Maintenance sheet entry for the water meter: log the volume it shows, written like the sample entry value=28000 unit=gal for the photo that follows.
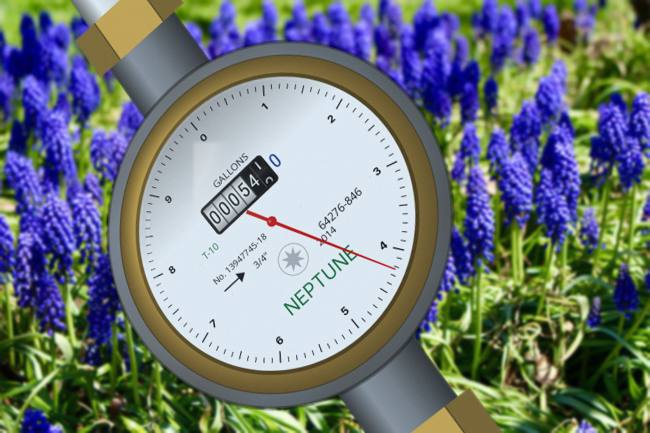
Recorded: value=5414.2 unit=gal
